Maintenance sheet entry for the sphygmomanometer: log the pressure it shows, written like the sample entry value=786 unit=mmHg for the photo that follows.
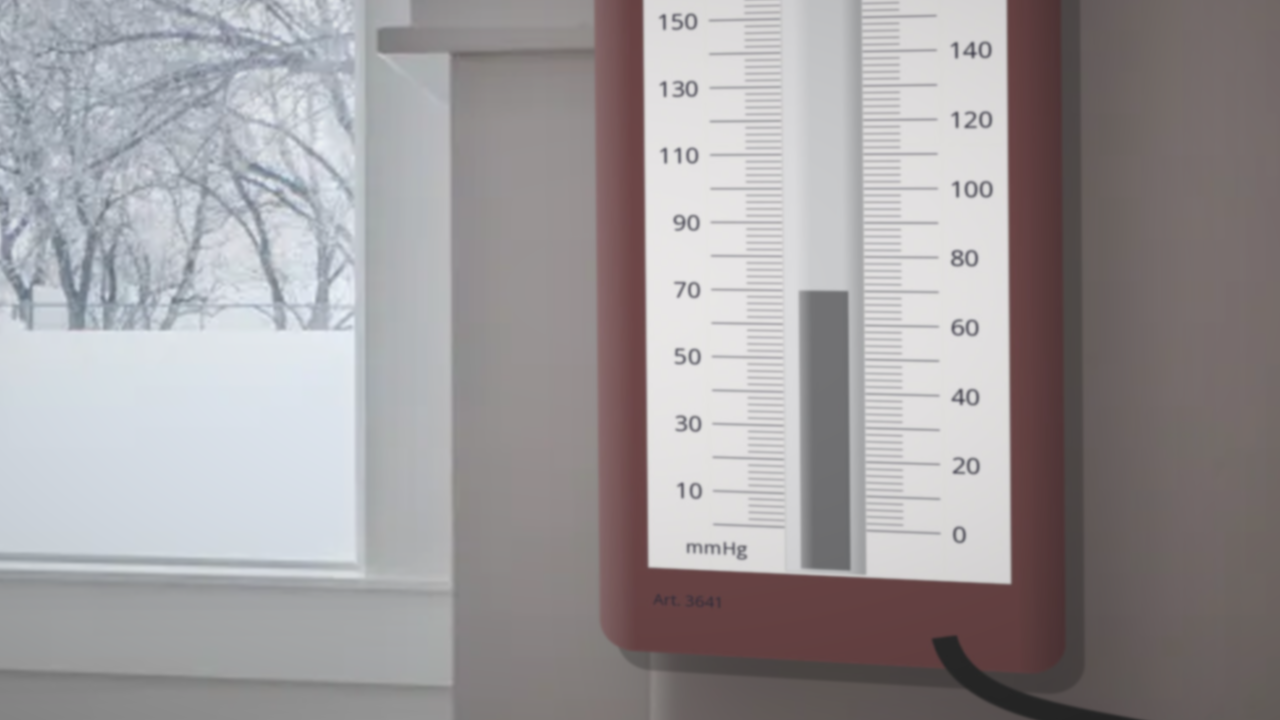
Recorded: value=70 unit=mmHg
